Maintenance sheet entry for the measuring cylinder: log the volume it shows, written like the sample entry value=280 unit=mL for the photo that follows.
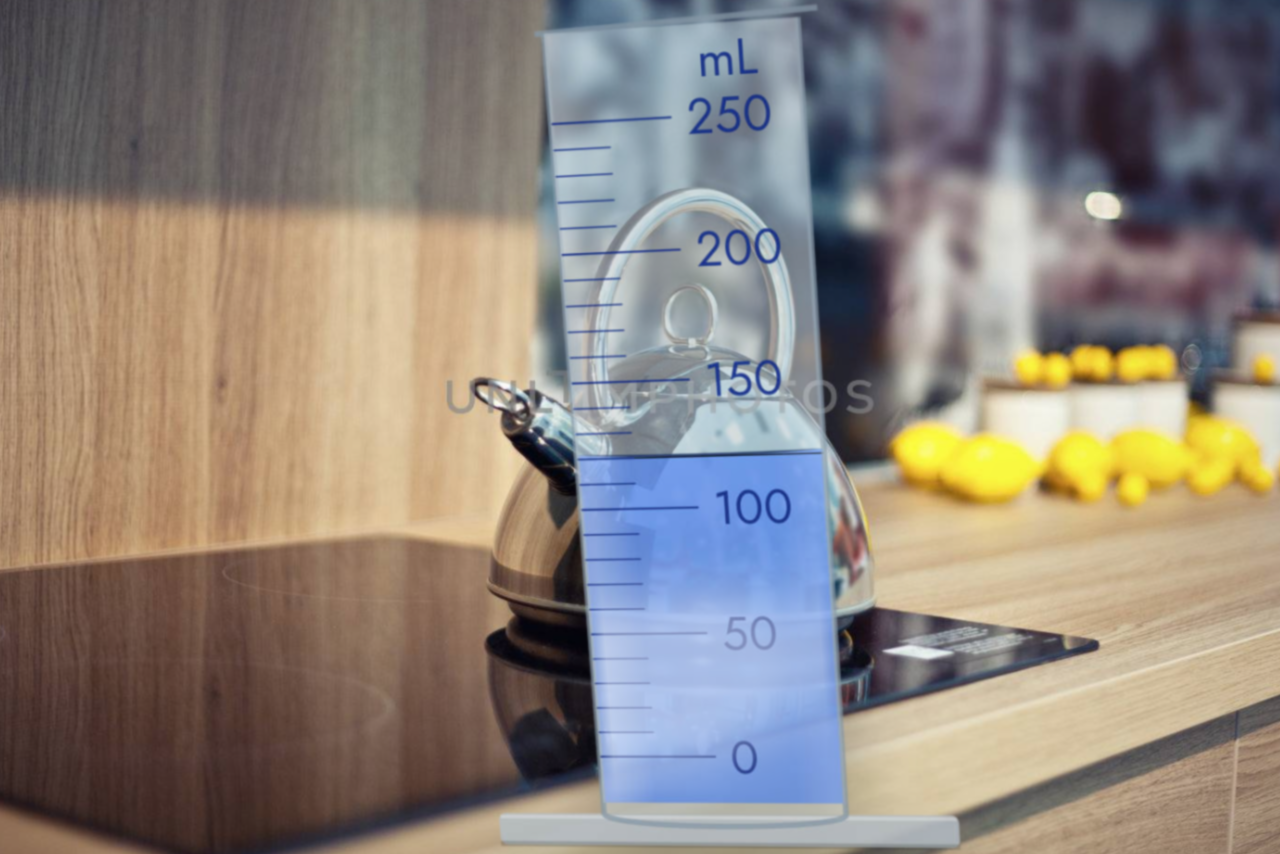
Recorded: value=120 unit=mL
